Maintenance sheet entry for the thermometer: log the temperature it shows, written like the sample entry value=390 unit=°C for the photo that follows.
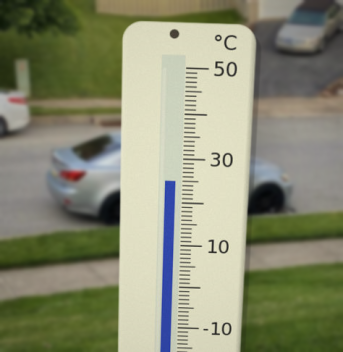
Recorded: value=25 unit=°C
